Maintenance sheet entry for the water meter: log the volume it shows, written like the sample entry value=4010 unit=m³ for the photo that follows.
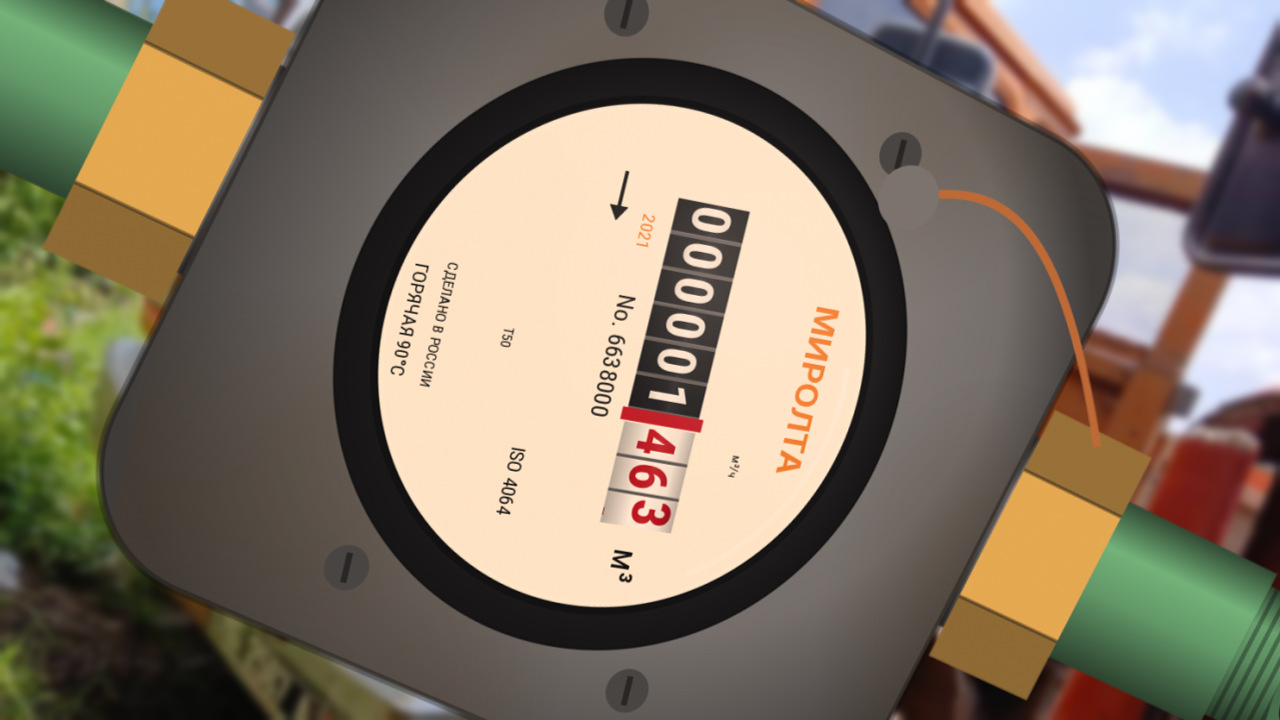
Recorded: value=1.463 unit=m³
